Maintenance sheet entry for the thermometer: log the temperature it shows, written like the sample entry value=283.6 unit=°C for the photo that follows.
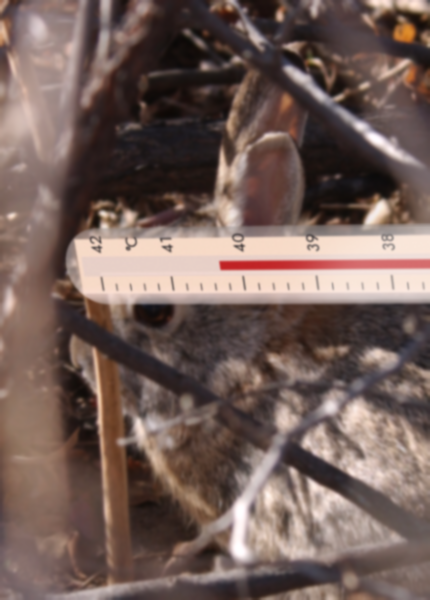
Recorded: value=40.3 unit=°C
